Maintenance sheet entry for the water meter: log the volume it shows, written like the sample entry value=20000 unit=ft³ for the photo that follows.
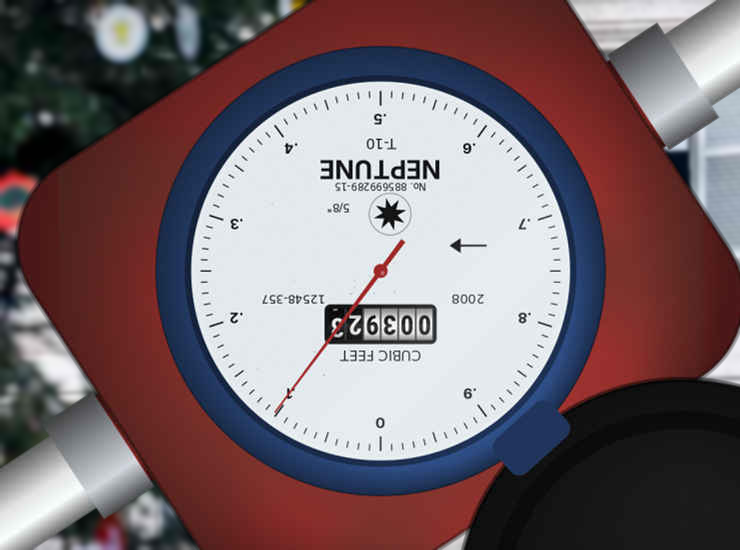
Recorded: value=3923.10 unit=ft³
